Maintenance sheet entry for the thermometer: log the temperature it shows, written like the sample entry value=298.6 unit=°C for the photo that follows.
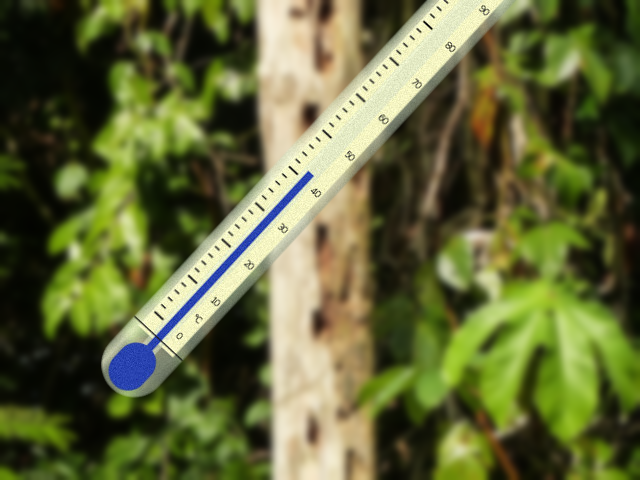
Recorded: value=42 unit=°C
